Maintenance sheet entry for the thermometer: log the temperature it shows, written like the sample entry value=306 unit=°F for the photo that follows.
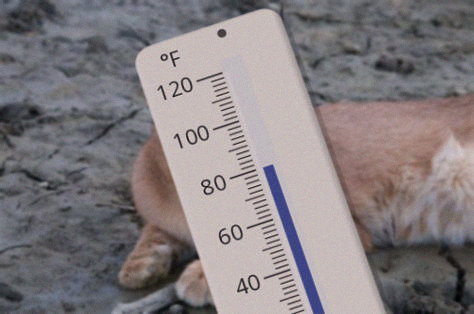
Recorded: value=80 unit=°F
